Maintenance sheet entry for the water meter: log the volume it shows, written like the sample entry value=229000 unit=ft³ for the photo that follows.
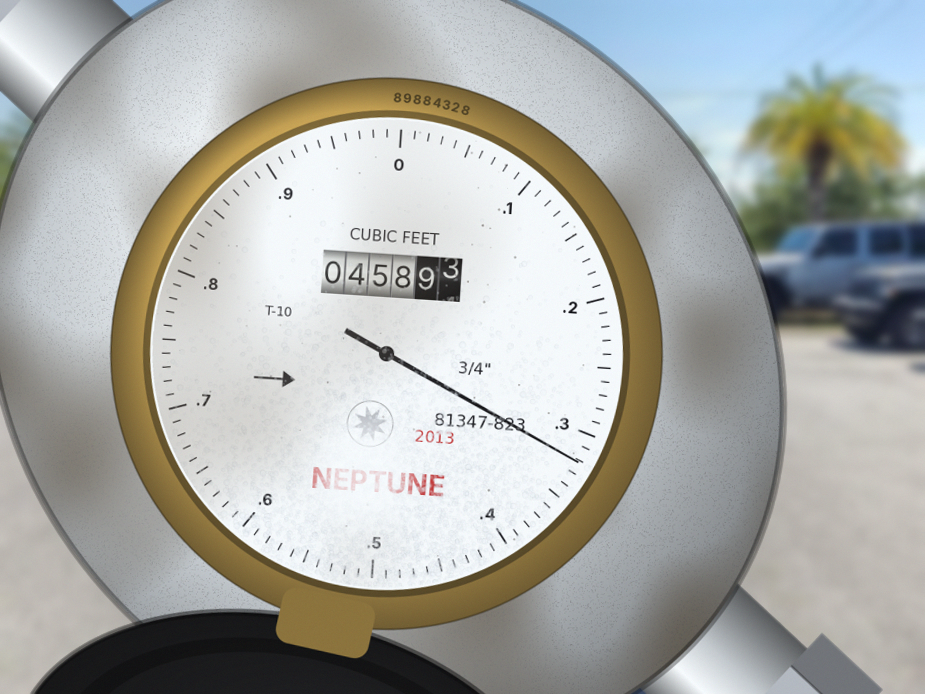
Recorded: value=45893.32 unit=ft³
